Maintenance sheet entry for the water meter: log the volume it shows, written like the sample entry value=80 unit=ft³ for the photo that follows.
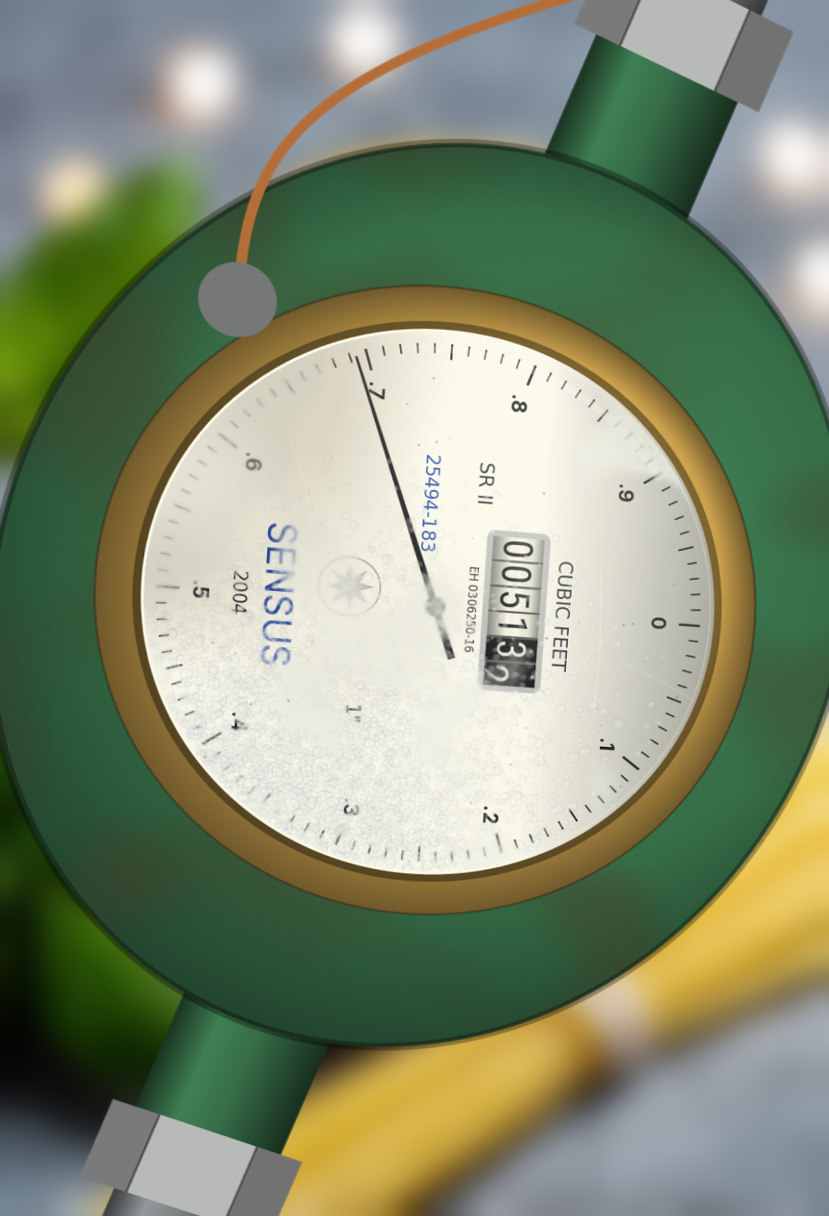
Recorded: value=5131.69 unit=ft³
